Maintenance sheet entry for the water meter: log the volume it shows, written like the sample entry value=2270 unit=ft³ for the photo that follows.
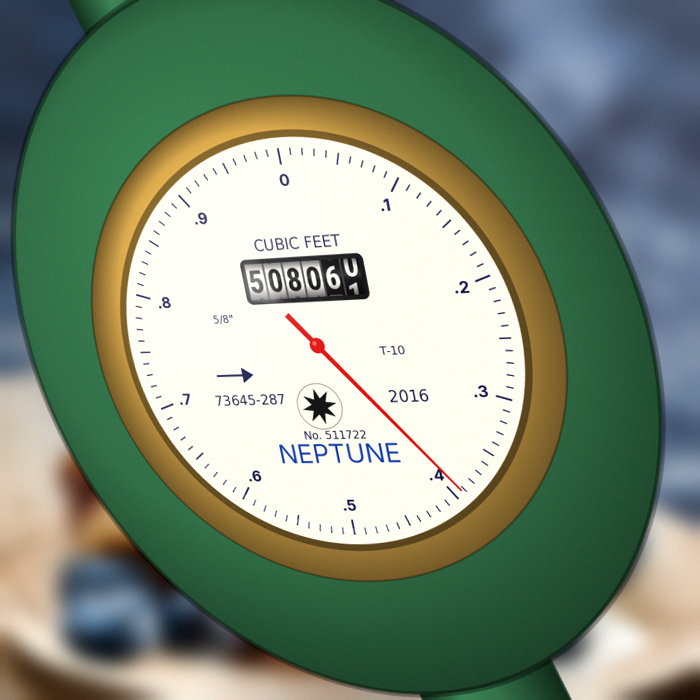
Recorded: value=508060.39 unit=ft³
